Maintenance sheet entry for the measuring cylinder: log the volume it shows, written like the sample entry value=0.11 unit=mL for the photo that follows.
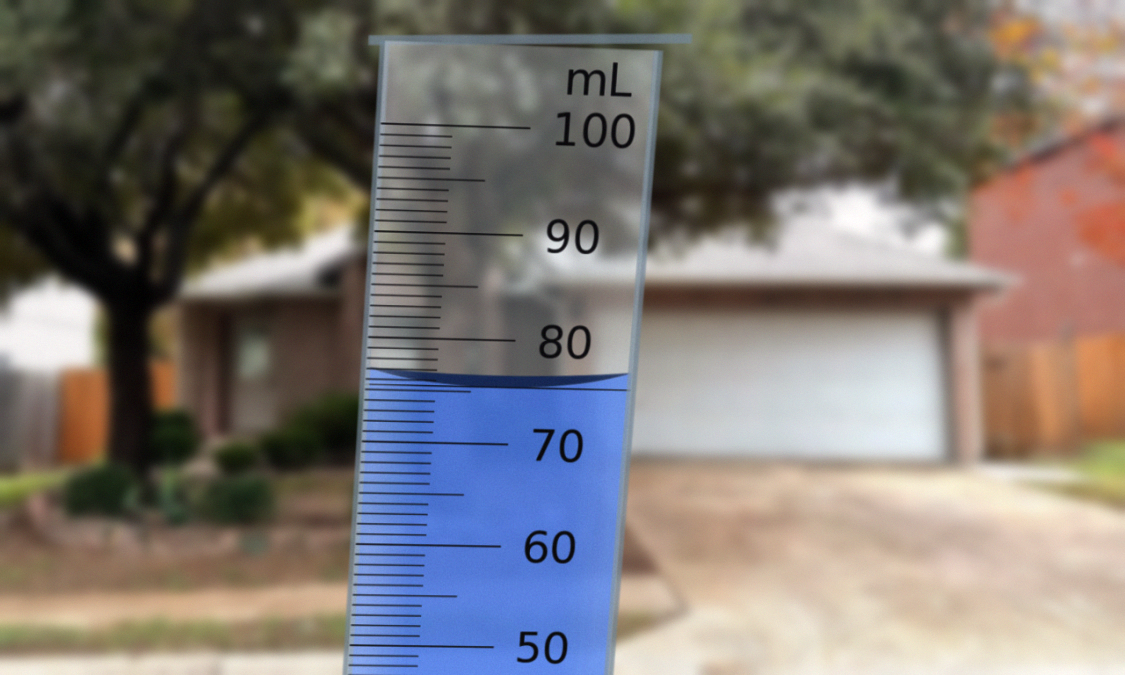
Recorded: value=75.5 unit=mL
